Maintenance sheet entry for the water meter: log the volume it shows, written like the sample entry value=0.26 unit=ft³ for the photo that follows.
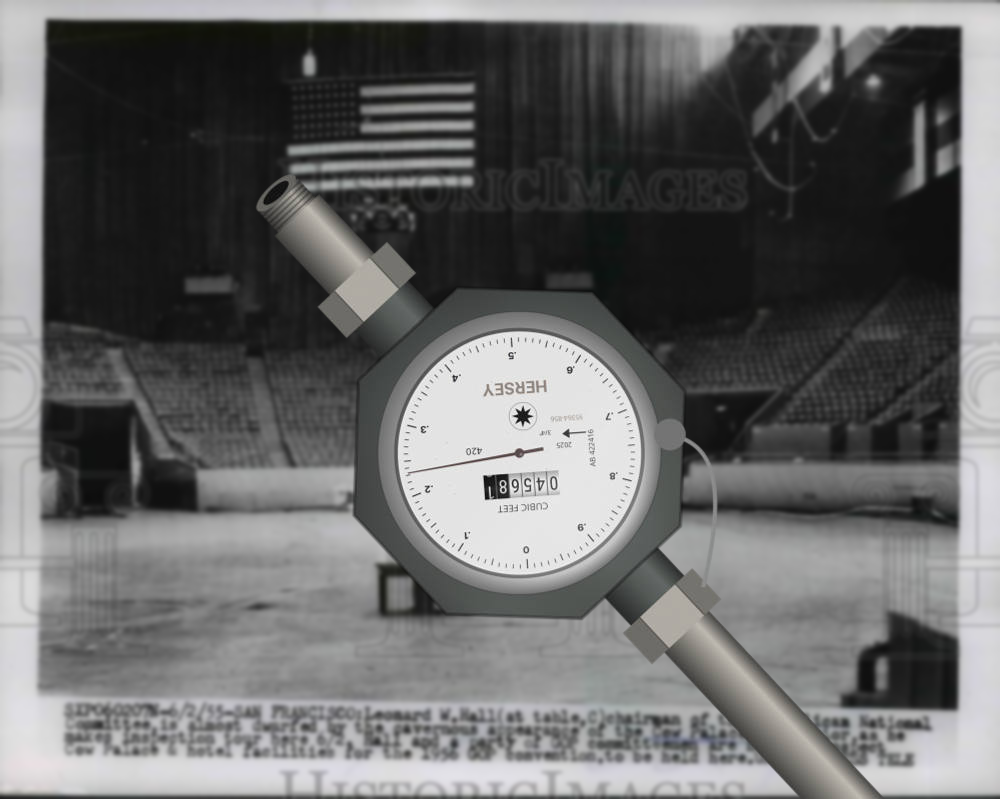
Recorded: value=45681.23 unit=ft³
